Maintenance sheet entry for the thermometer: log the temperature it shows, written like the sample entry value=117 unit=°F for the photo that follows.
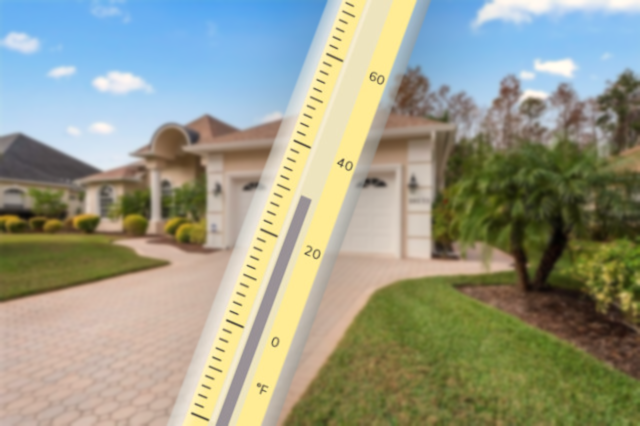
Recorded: value=30 unit=°F
